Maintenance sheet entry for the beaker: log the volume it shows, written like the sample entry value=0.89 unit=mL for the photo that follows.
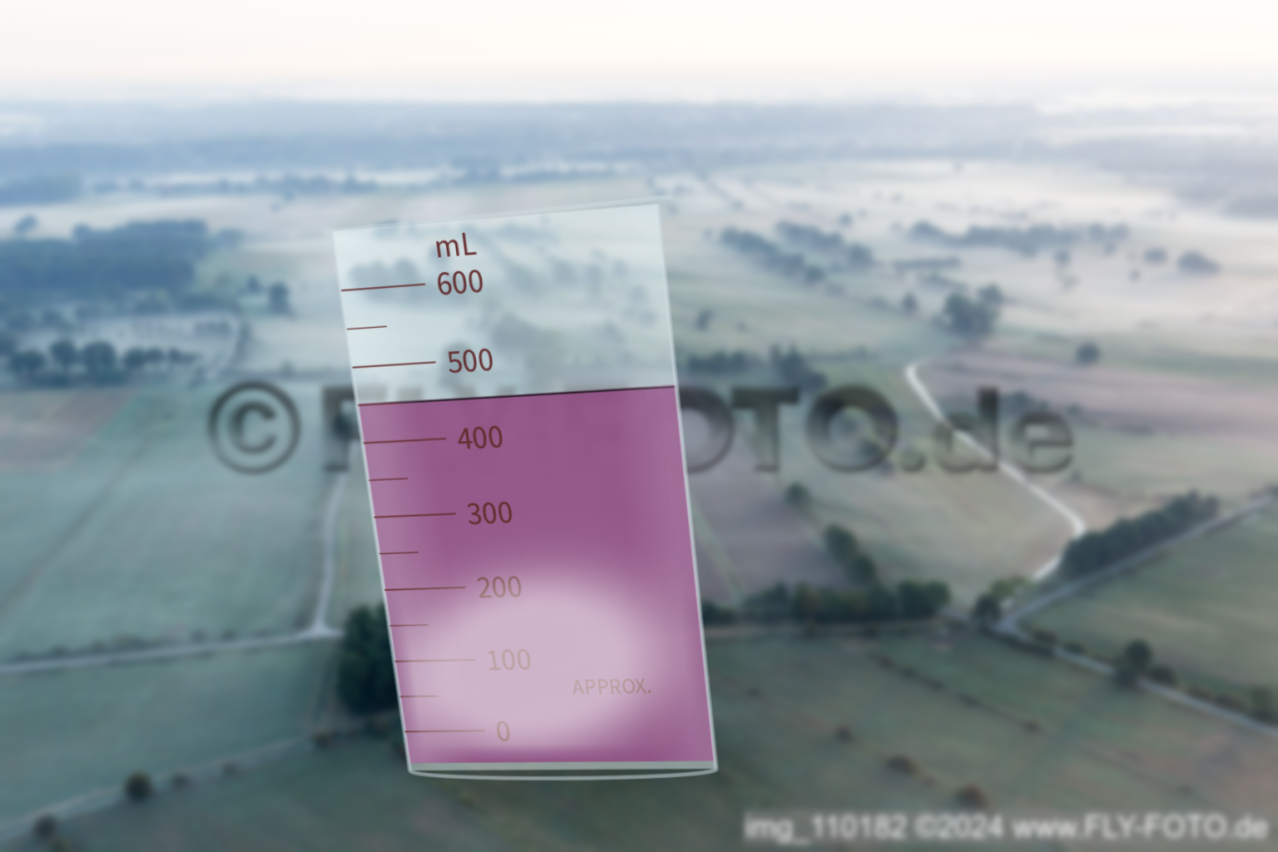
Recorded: value=450 unit=mL
